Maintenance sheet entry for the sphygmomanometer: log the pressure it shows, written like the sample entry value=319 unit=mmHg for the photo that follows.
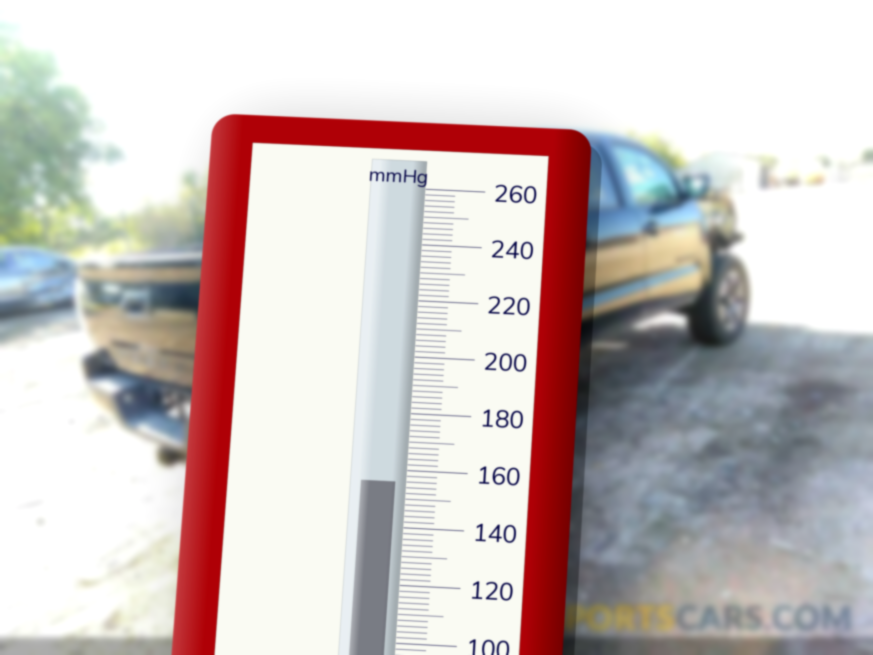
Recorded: value=156 unit=mmHg
